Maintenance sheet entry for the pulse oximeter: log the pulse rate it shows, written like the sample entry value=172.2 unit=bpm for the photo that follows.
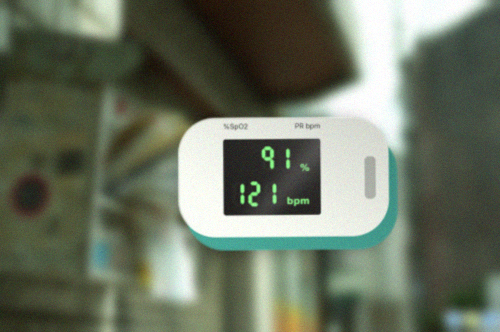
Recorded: value=121 unit=bpm
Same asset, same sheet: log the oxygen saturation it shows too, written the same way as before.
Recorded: value=91 unit=%
